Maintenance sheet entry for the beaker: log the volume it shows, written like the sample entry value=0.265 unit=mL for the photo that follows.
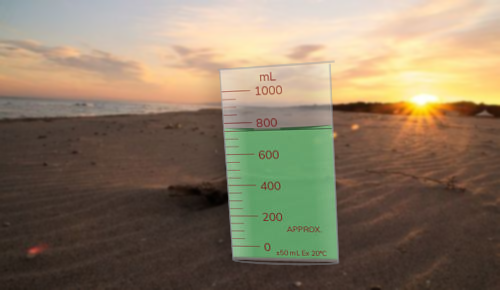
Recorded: value=750 unit=mL
